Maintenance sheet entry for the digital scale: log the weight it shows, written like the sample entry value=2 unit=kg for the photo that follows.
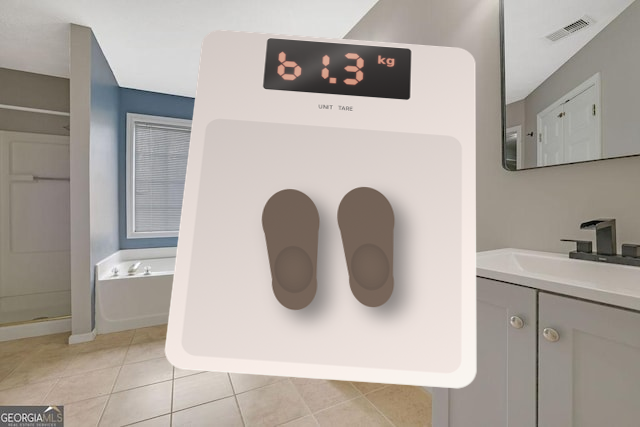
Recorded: value=61.3 unit=kg
